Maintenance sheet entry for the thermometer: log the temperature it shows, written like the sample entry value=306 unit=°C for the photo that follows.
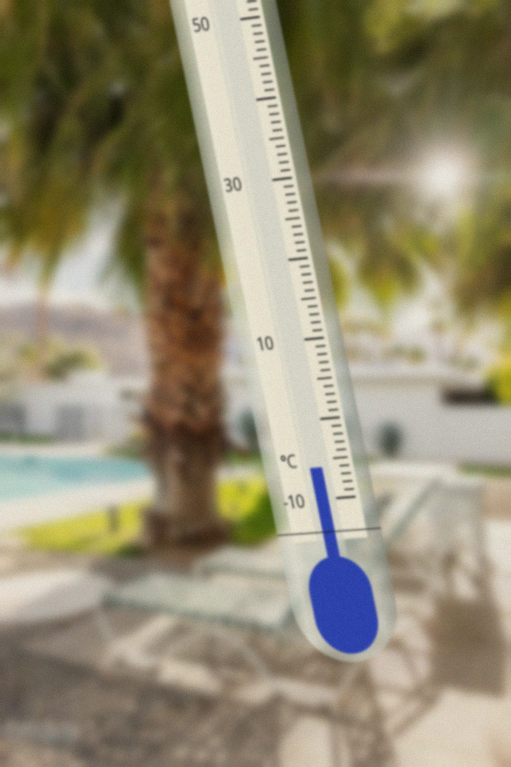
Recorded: value=-6 unit=°C
